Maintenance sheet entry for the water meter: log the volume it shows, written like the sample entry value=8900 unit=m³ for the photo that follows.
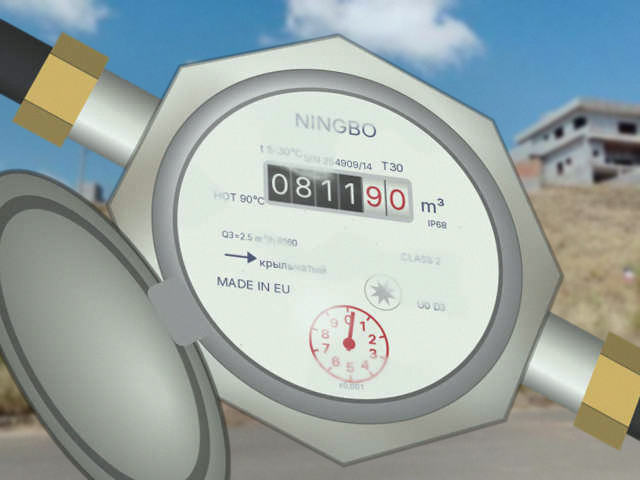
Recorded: value=811.900 unit=m³
